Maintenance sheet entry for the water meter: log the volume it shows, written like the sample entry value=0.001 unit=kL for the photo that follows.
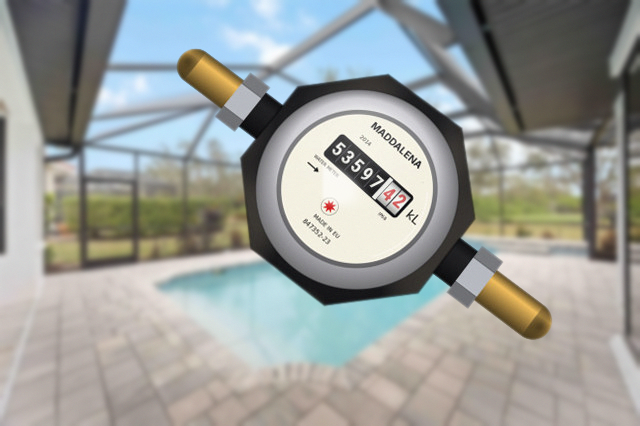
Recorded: value=53597.42 unit=kL
